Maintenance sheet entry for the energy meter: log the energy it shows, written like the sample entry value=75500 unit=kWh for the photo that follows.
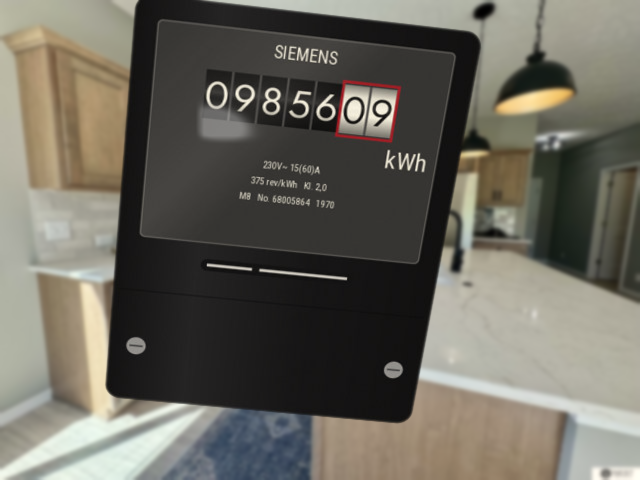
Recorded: value=9856.09 unit=kWh
